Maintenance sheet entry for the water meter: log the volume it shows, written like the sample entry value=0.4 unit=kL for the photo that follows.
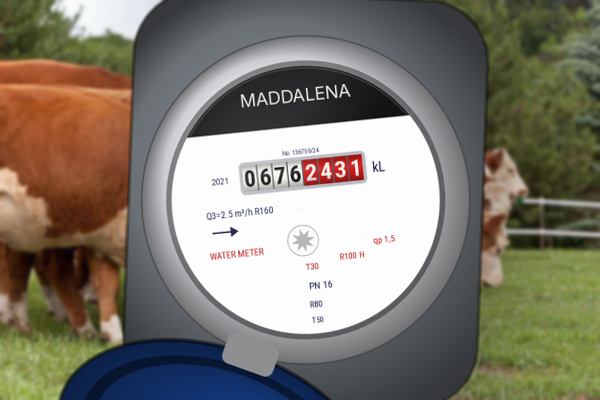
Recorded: value=676.2431 unit=kL
